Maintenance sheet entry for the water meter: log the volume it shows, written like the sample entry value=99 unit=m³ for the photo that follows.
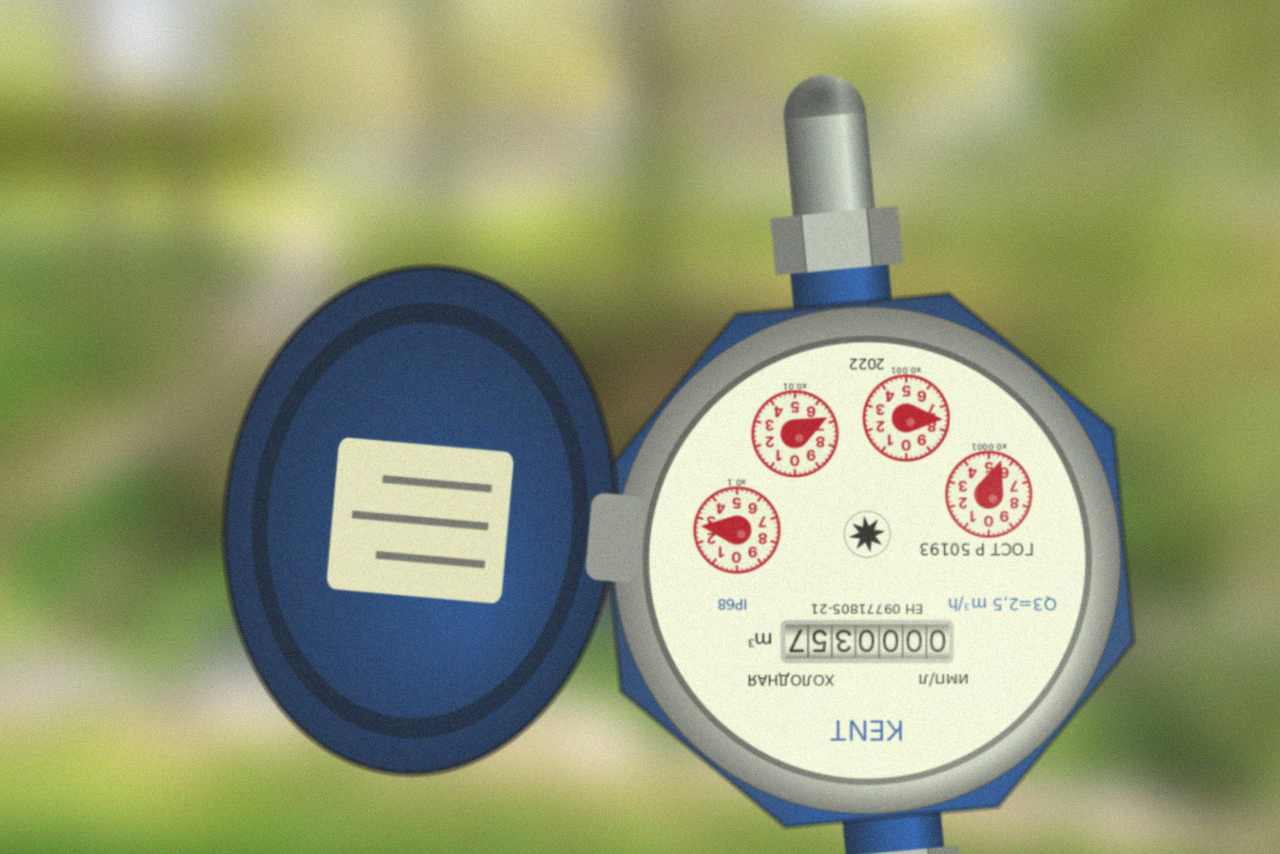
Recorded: value=357.2675 unit=m³
